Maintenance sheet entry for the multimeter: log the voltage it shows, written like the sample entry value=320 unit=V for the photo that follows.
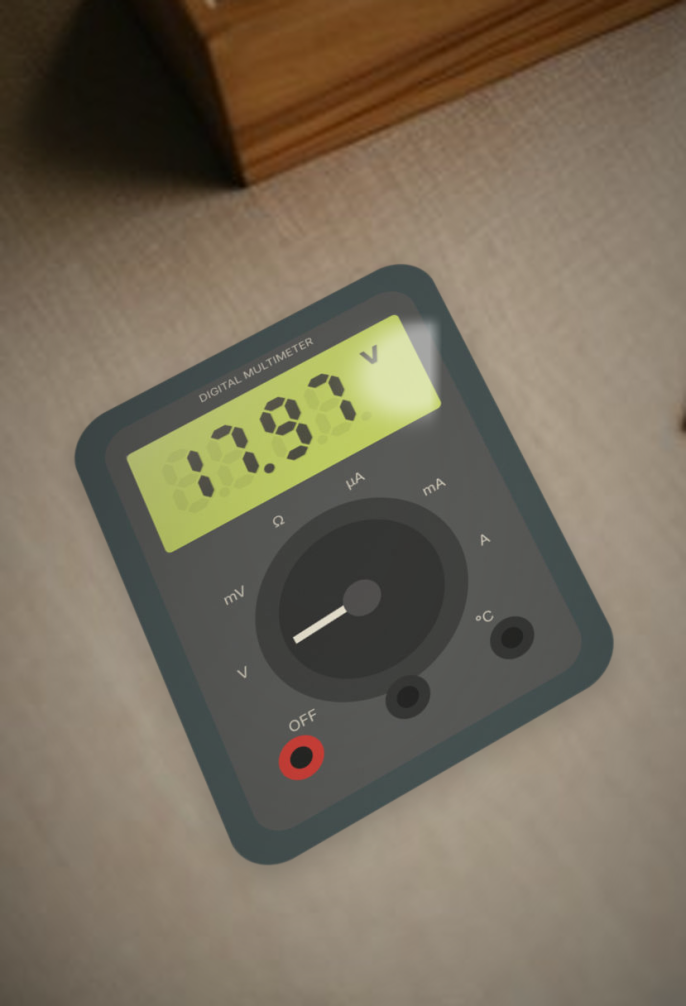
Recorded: value=17.97 unit=V
